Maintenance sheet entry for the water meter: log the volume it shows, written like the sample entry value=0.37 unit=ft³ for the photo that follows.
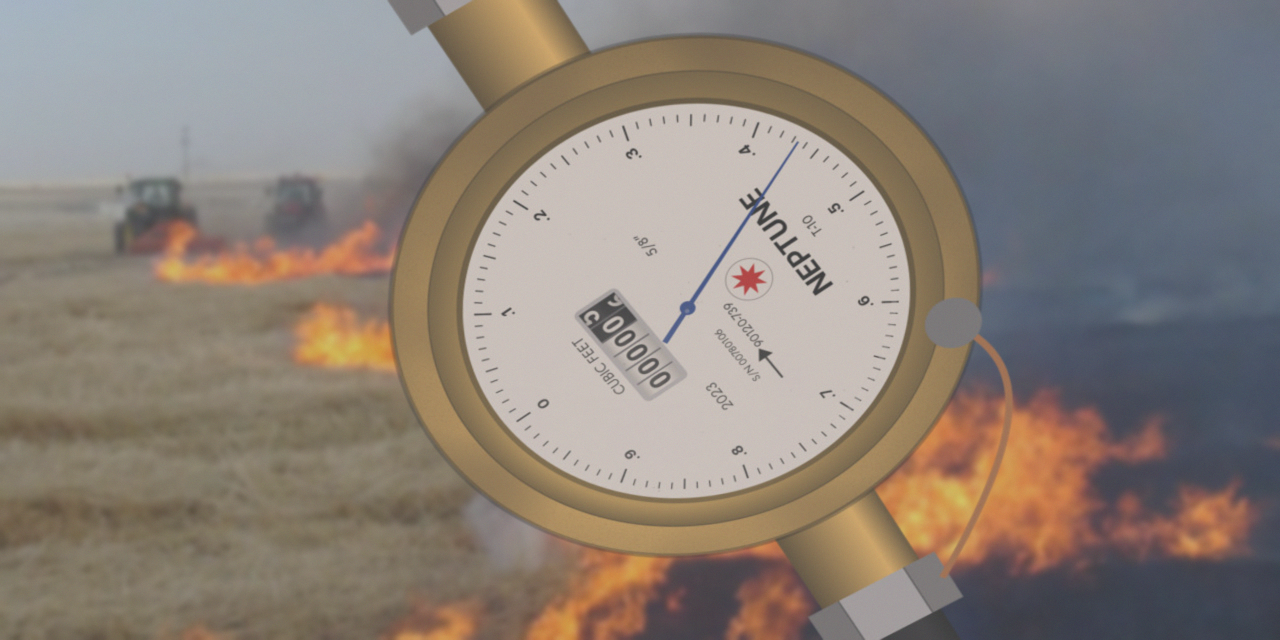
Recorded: value=5.43 unit=ft³
